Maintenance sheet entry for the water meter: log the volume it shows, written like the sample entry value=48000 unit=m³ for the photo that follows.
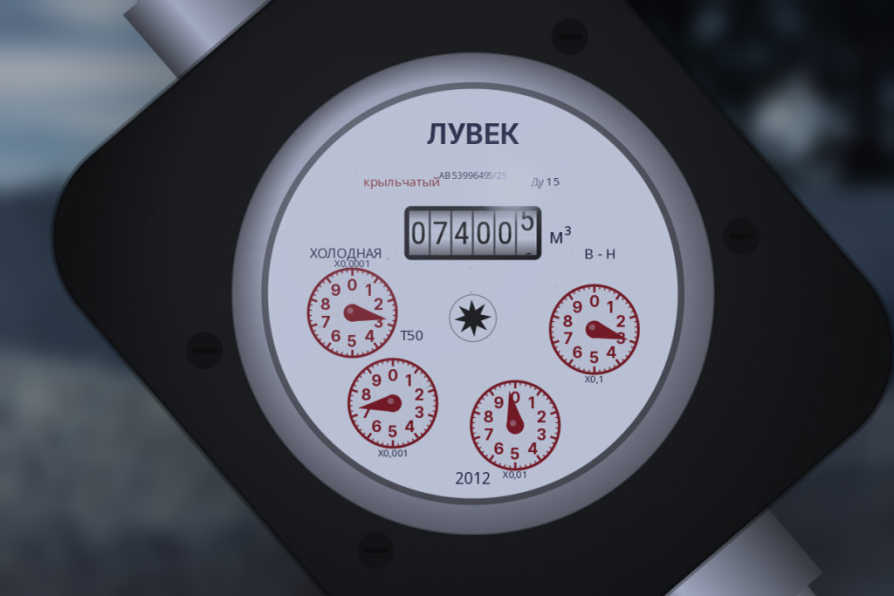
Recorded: value=74005.2972 unit=m³
